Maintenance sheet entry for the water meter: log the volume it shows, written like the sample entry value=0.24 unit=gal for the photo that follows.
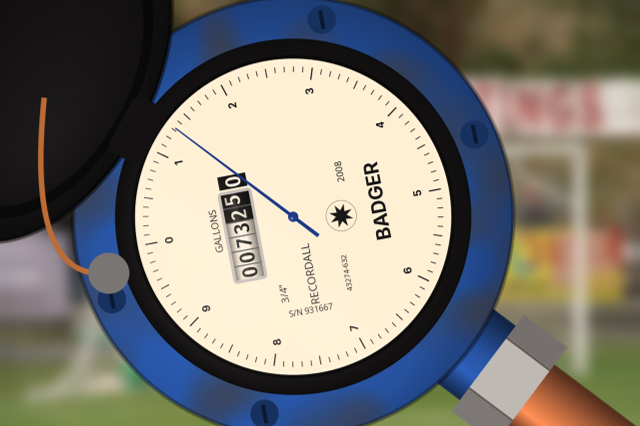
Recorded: value=73251.3 unit=gal
